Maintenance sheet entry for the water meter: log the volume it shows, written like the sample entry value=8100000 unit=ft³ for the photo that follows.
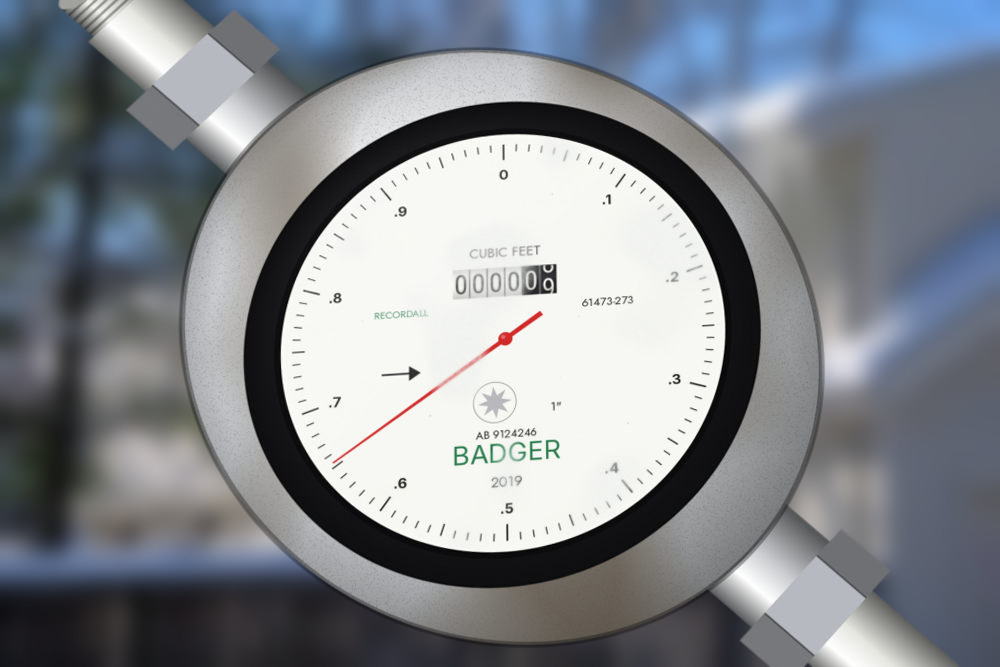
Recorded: value=8.65 unit=ft³
